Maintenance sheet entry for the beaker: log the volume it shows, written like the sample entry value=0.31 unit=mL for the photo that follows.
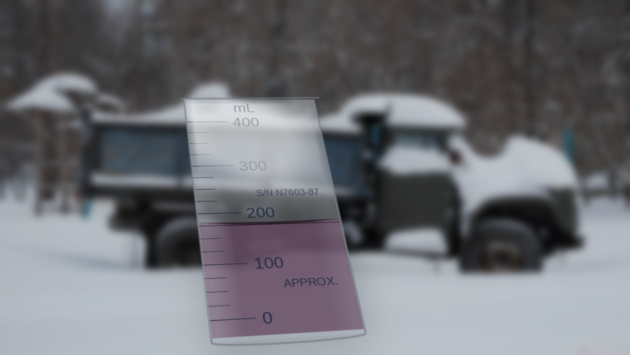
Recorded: value=175 unit=mL
